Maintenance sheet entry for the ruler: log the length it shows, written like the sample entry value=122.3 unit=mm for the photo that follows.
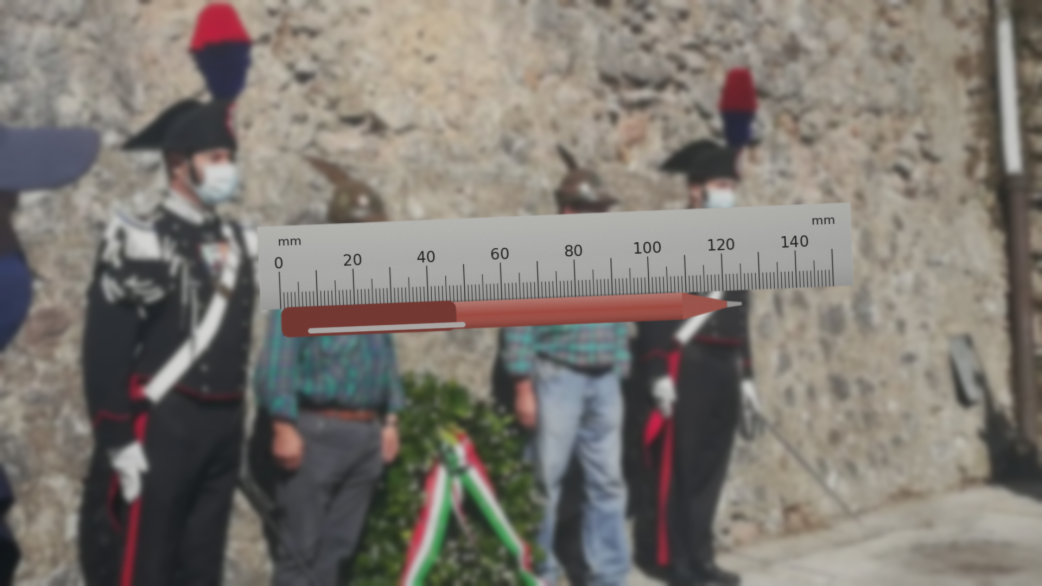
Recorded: value=125 unit=mm
